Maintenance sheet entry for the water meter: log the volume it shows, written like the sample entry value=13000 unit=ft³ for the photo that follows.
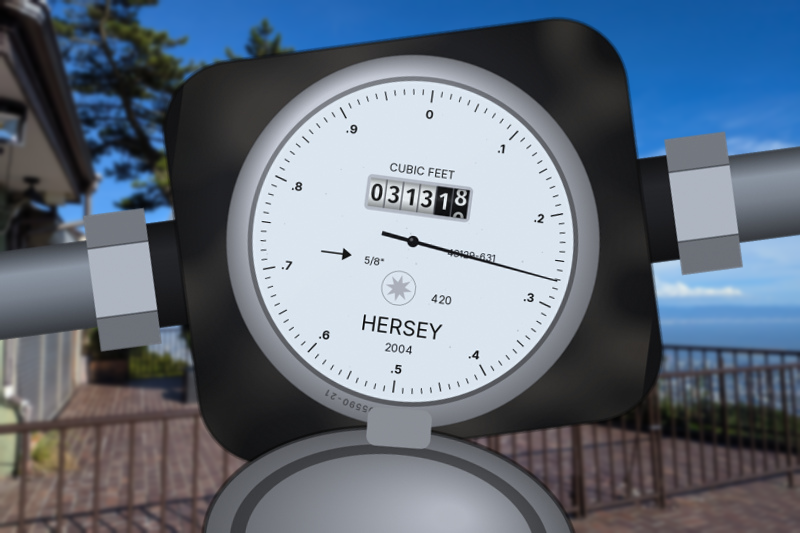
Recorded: value=31318.27 unit=ft³
